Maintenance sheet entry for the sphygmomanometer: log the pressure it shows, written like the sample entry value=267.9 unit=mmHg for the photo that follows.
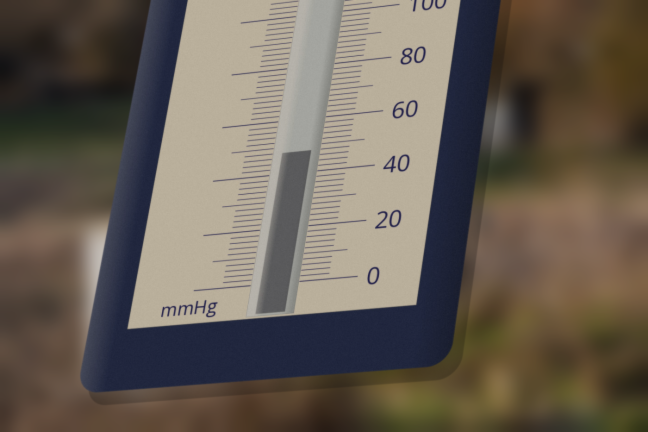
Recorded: value=48 unit=mmHg
